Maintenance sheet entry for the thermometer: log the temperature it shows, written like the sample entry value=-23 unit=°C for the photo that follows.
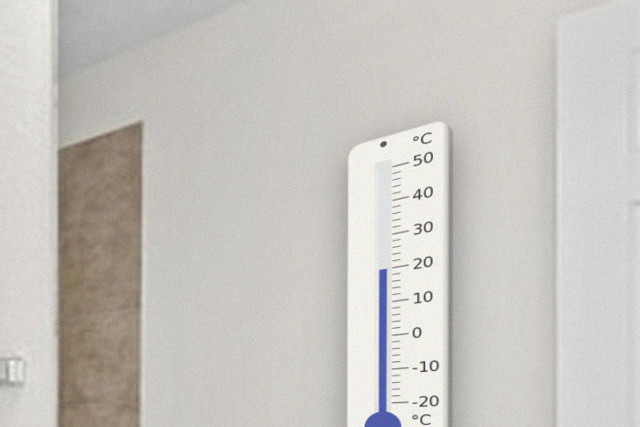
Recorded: value=20 unit=°C
